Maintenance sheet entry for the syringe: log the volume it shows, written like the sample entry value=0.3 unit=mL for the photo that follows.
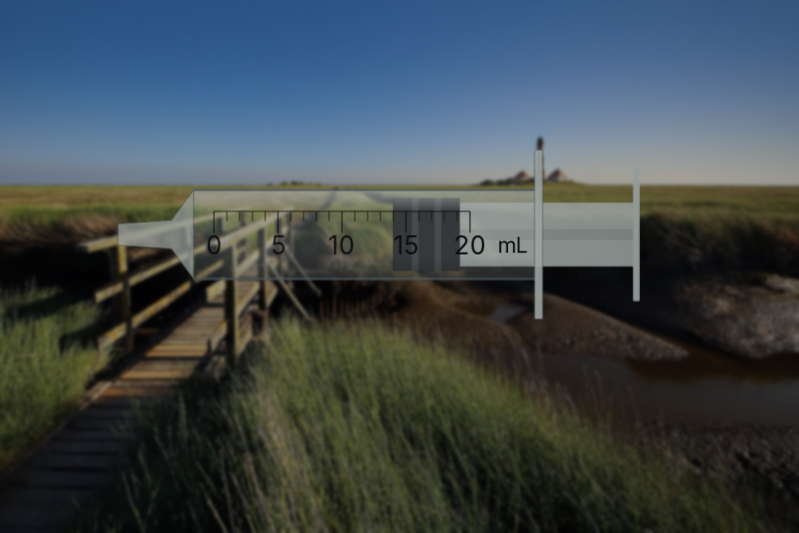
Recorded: value=14 unit=mL
